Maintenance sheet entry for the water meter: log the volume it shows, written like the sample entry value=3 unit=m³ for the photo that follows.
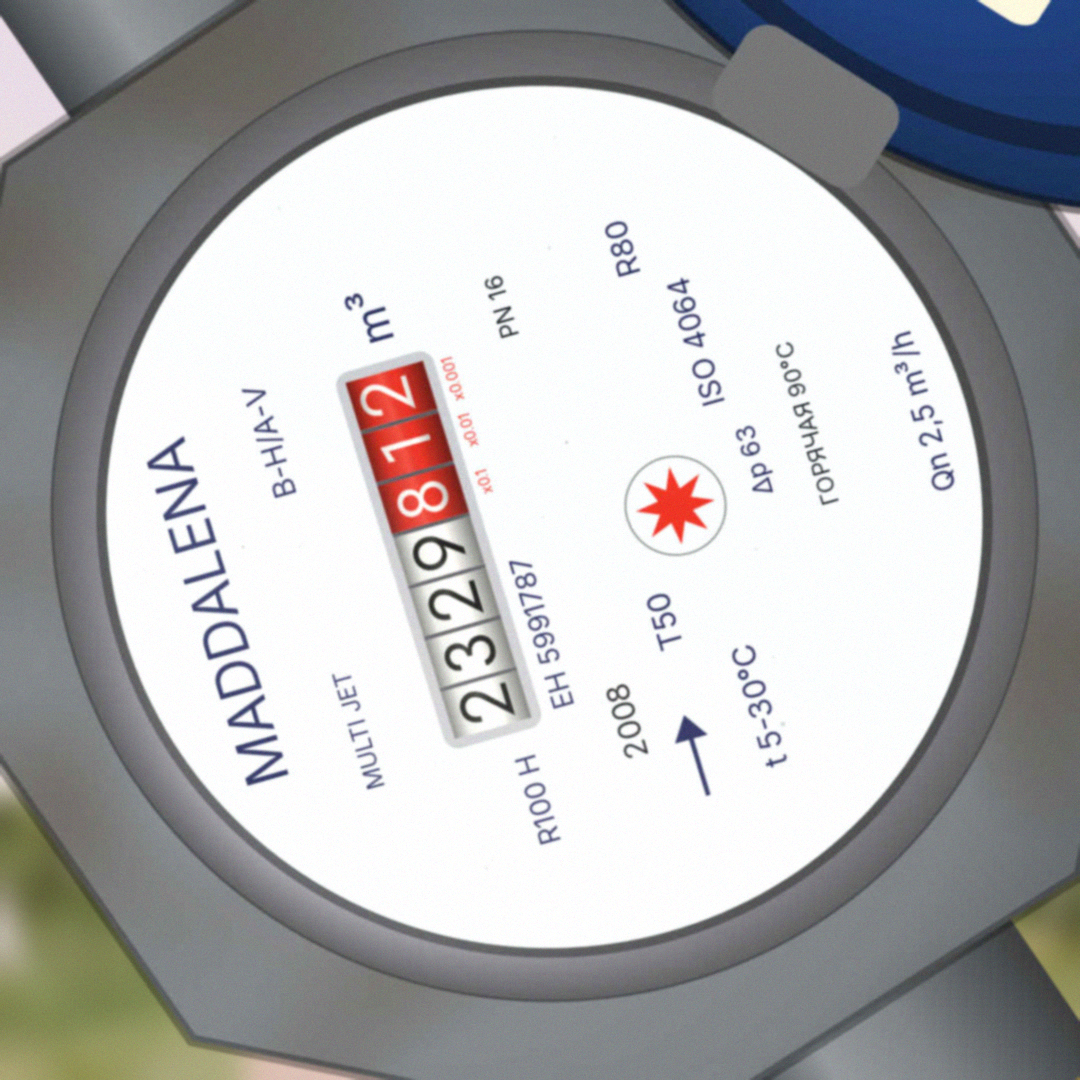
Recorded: value=2329.812 unit=m³
